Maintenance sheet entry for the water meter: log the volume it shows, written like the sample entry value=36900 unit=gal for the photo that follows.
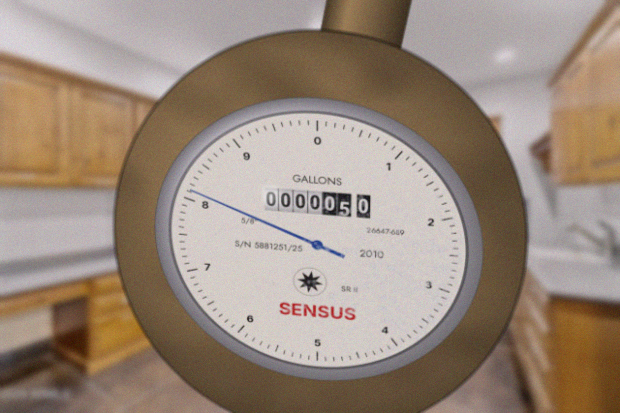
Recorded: value=48.1 unit=gal
